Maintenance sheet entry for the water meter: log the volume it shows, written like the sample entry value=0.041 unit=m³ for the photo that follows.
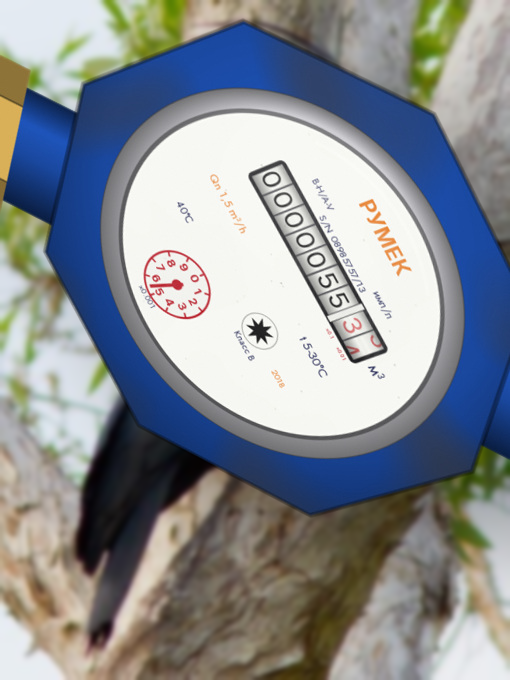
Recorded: value=55.335 unit=m³
